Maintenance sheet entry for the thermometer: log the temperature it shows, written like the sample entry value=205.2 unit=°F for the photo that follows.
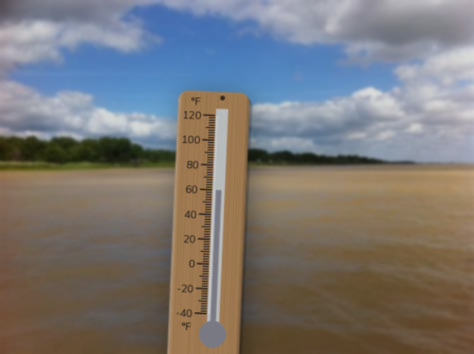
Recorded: value=60 unit=°F
